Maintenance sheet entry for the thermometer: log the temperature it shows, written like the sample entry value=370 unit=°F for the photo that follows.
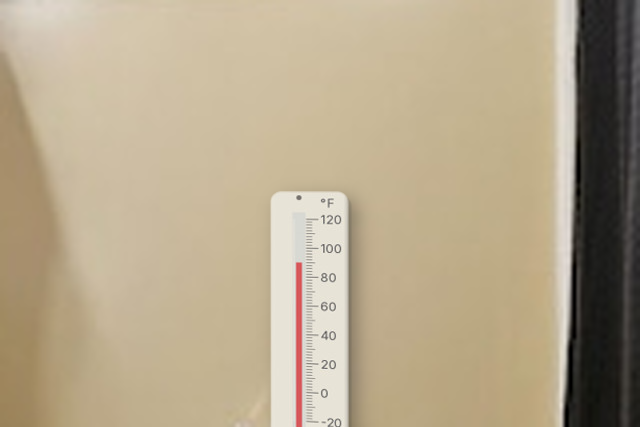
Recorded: value=90 unit=°F
